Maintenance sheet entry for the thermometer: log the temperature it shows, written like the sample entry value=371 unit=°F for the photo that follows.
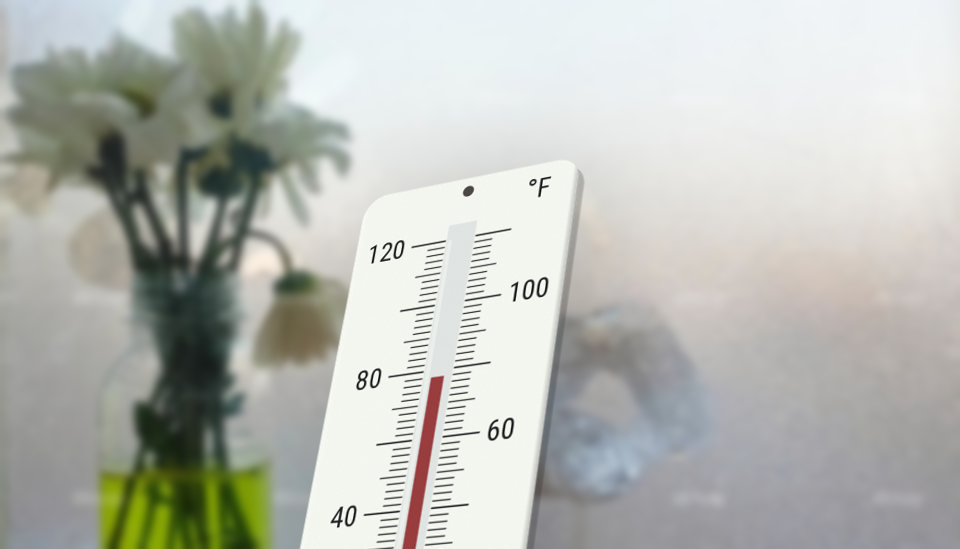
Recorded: value=78 unit=°F
